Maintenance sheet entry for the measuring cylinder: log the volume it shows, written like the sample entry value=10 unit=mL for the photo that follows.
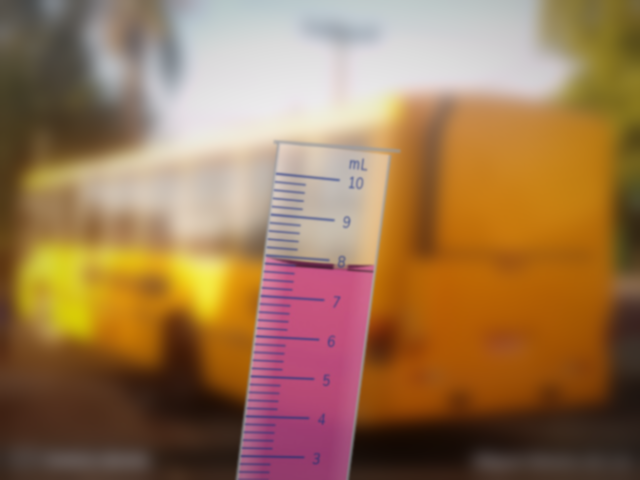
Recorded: value=7.8 unit=mL
